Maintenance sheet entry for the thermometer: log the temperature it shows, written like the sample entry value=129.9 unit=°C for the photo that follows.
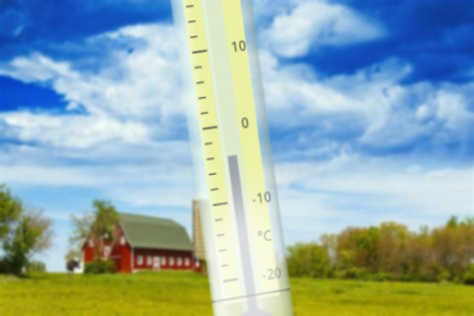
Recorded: value=-4 unit=°C
